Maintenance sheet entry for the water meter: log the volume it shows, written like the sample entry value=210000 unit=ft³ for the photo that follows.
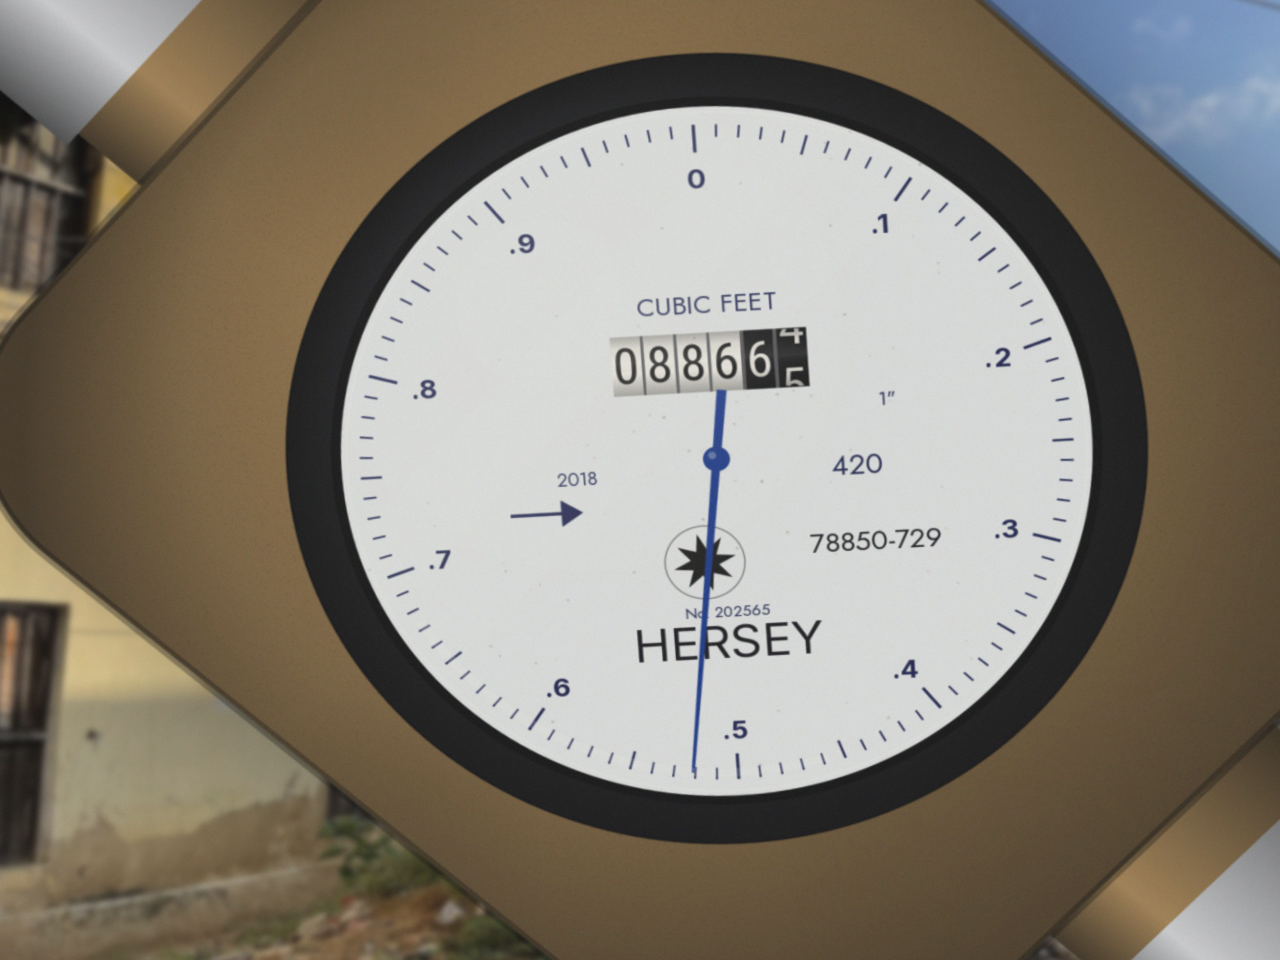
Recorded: value=88664.52 unit=ft³
